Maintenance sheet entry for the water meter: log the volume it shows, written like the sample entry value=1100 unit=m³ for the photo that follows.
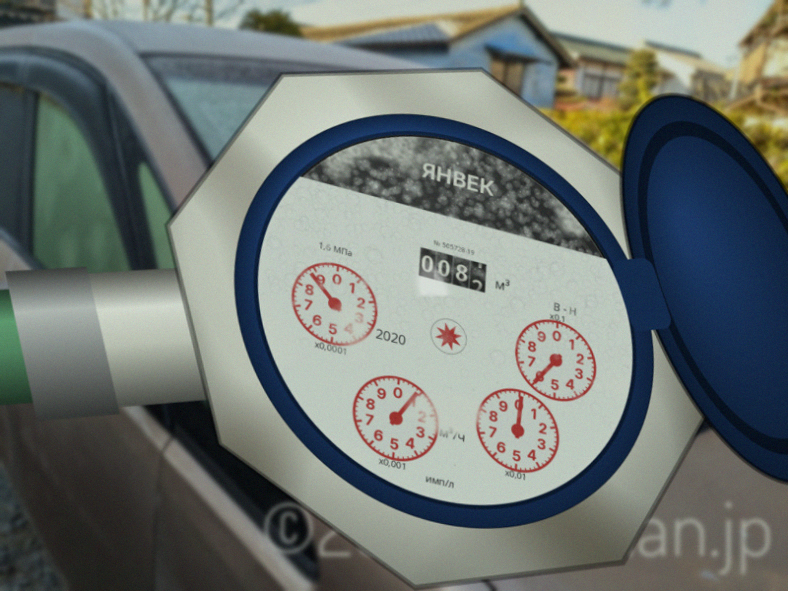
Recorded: value=81.6008 unit=m³
